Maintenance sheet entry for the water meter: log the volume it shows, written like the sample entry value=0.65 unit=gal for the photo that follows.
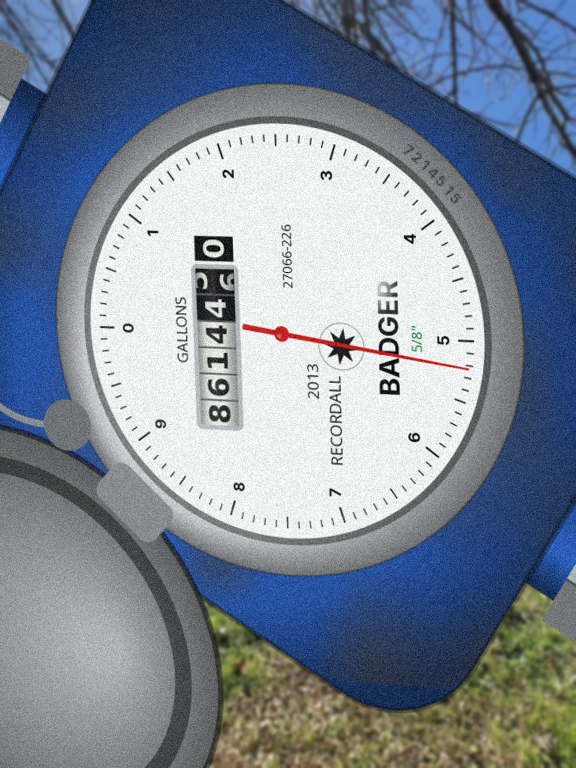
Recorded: value=8614455.2 unit=gal
